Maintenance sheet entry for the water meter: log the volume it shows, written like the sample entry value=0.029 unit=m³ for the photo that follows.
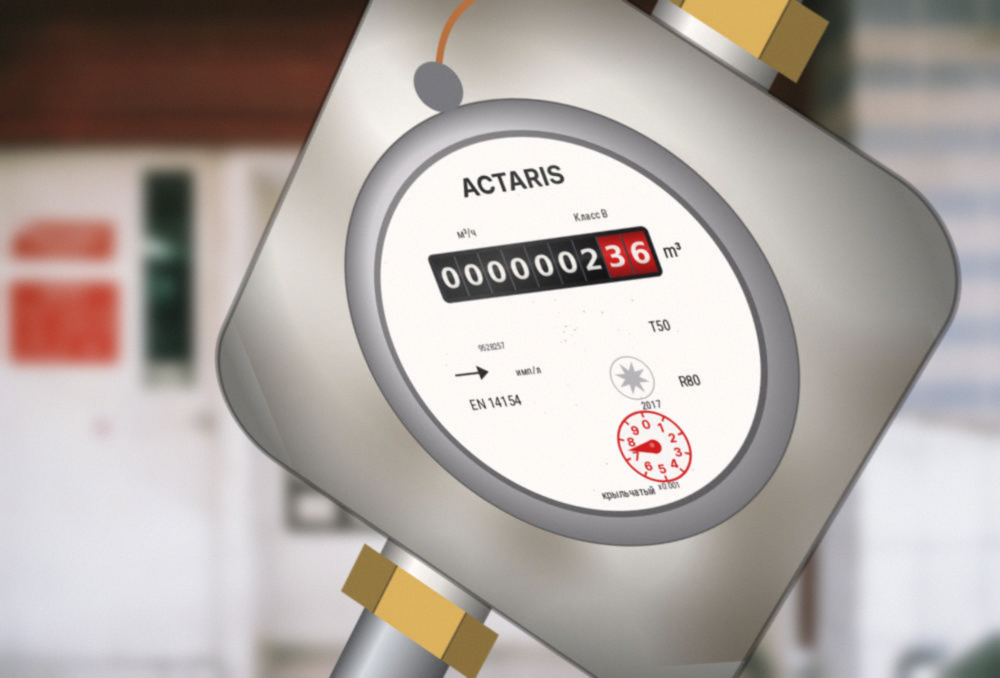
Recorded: value=2.367 unit=m³
